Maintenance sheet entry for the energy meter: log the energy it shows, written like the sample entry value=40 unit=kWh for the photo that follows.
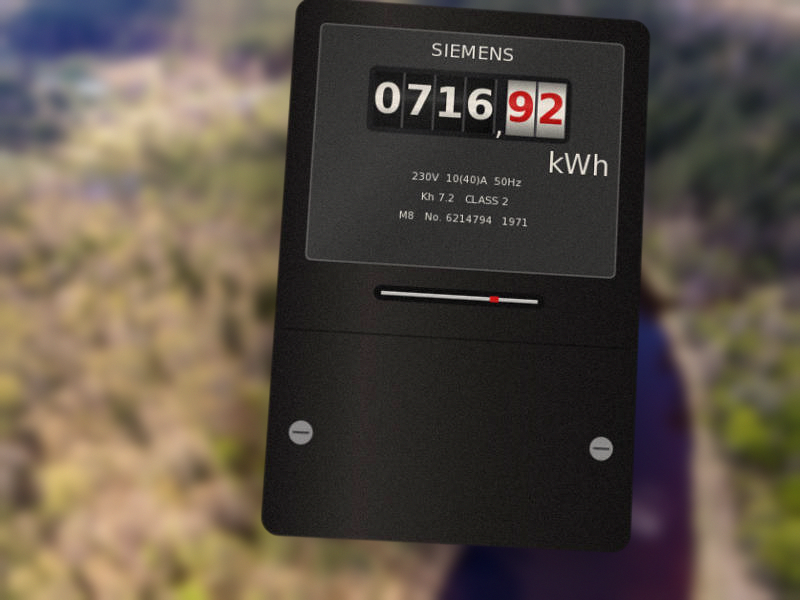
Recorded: value=716.92 unit=kWh
